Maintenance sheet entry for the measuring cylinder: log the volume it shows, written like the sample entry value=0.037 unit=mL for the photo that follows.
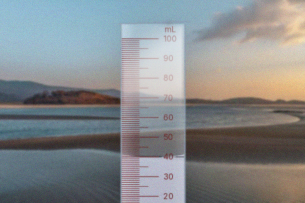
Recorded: value=40 unit=mL
